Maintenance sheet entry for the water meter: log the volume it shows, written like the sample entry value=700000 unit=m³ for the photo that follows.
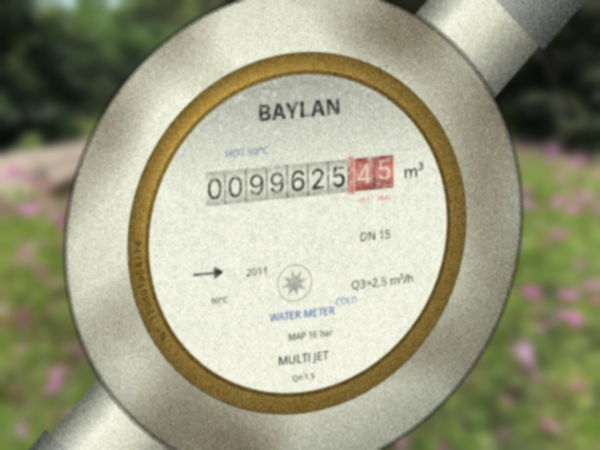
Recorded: value=99625.45 unit=m³
